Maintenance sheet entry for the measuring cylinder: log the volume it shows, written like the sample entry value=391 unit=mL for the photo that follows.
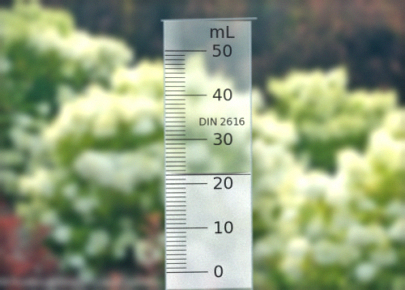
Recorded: value=22 unit=mL
